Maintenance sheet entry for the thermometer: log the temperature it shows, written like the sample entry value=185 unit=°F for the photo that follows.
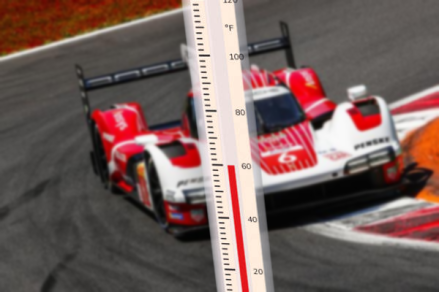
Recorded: value=60 unit=°F
